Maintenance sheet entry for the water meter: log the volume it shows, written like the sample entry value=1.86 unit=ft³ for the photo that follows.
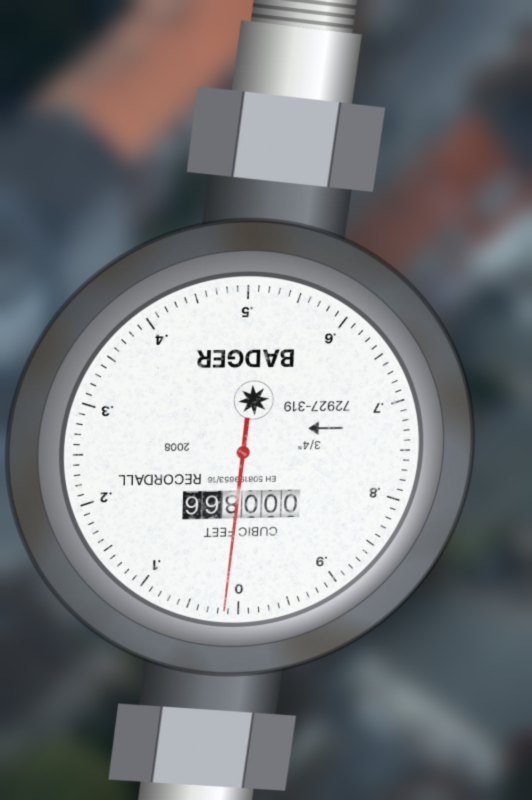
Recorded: value=866.01 unit=ft³
